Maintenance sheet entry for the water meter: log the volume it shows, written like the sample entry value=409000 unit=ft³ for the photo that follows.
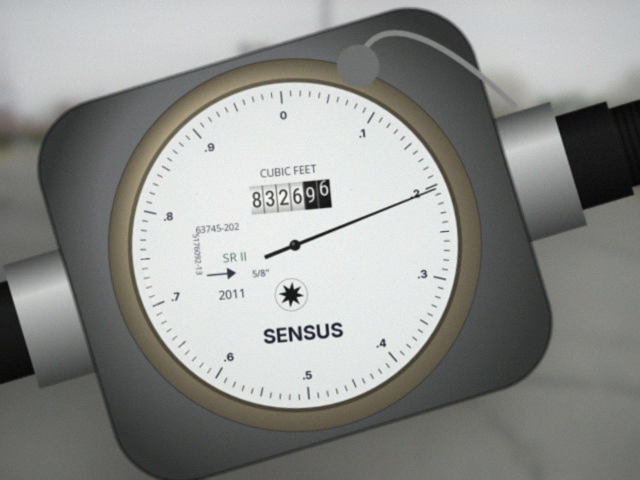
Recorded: value=832696.20 unit=ft³
